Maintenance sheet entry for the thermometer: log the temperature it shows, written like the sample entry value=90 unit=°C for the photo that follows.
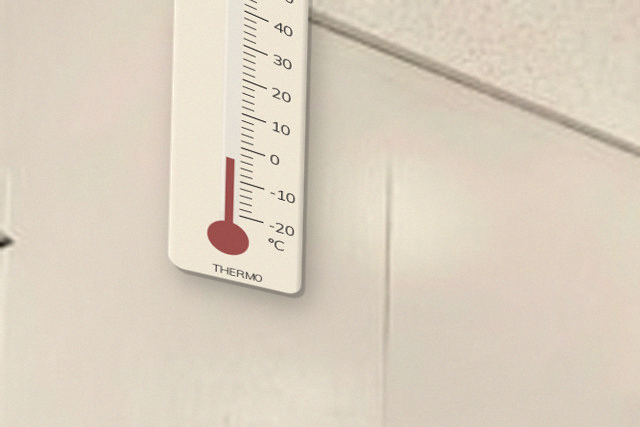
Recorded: value=-4 unit=°C
